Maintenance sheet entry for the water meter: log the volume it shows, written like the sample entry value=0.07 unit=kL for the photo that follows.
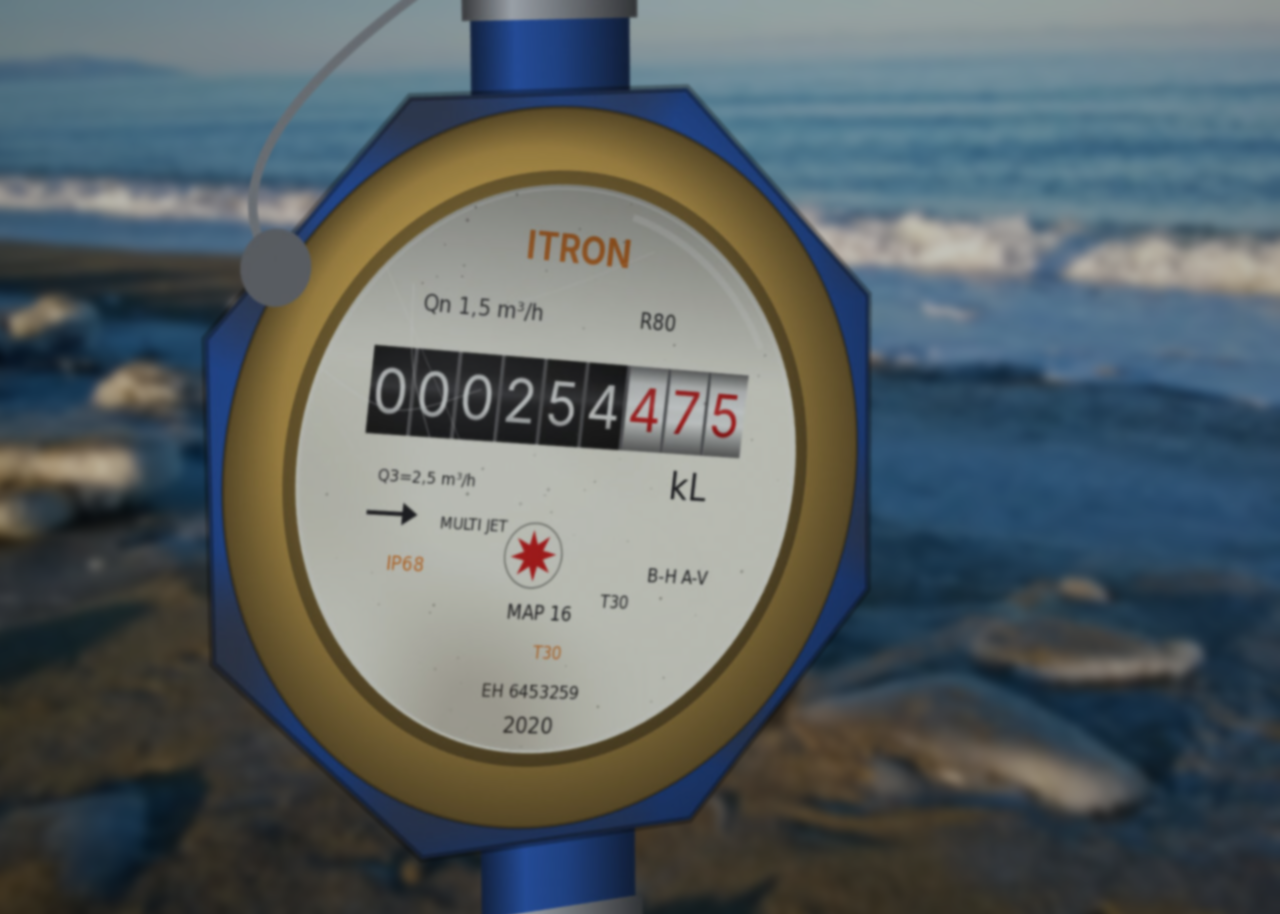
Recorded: value=254.475 unit=kL
